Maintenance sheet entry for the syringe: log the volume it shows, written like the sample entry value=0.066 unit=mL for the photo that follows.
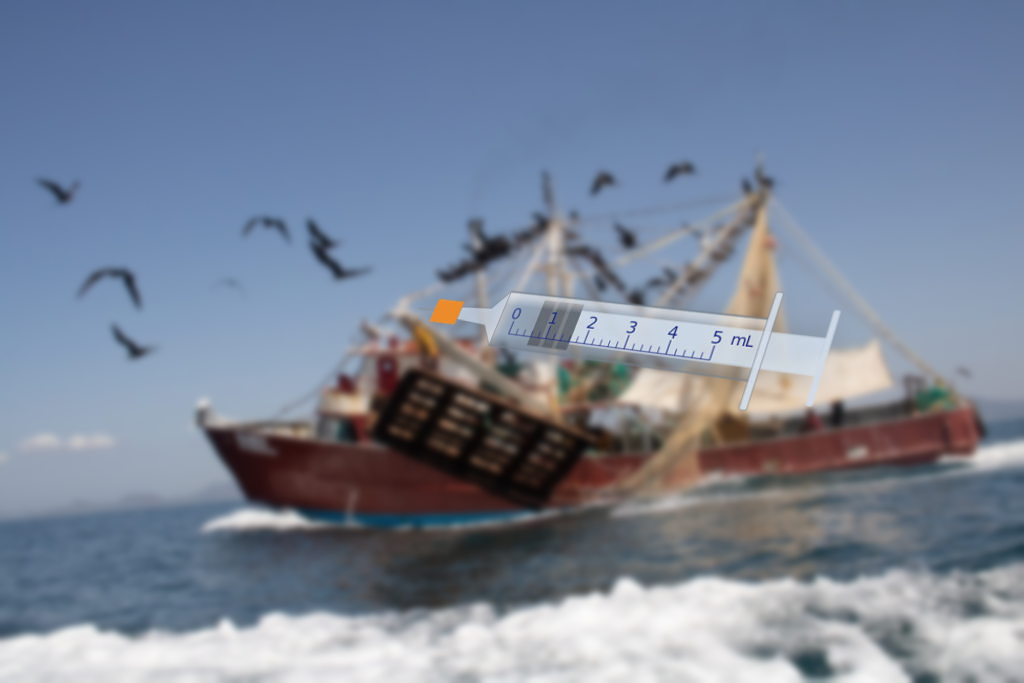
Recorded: value=0.6 unit=mL
